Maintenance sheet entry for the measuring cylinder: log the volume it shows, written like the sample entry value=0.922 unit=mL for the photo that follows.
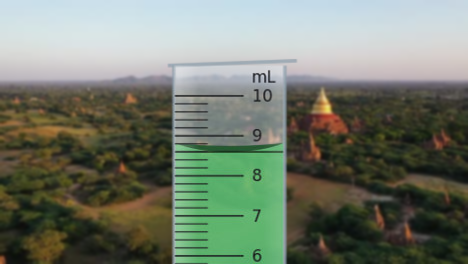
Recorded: value=8.6 unit=mL
